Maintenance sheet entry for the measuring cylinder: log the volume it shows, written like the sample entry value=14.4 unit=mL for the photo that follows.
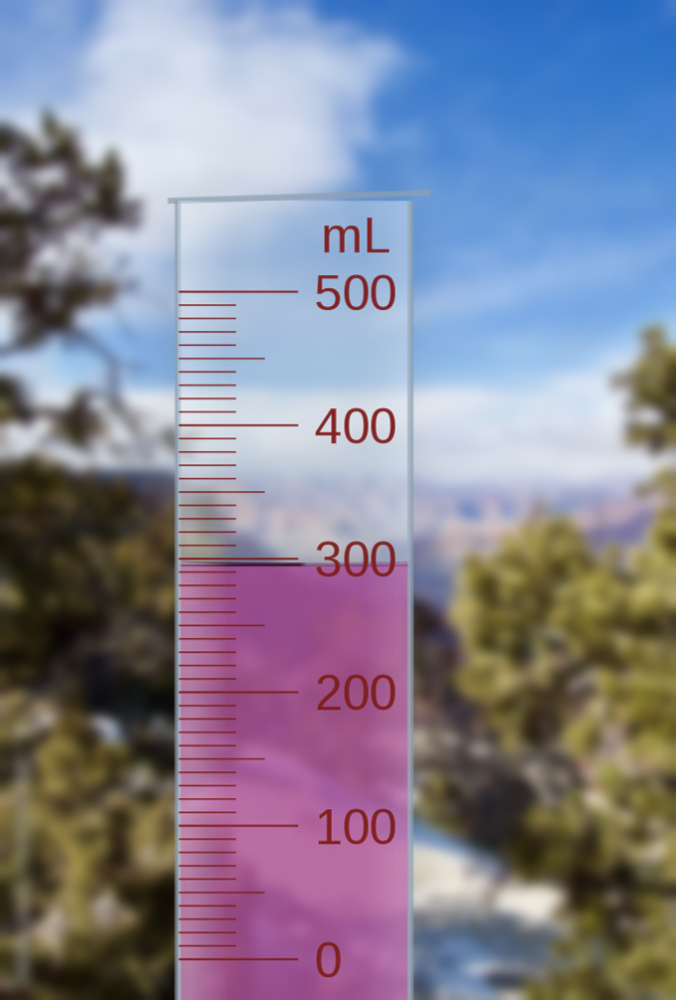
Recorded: value=295 unit=mL
